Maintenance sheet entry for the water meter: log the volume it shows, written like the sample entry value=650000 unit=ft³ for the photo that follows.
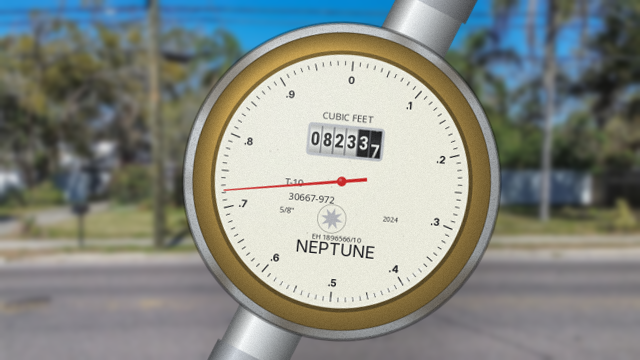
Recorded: value=82336.72 unit=ft³
